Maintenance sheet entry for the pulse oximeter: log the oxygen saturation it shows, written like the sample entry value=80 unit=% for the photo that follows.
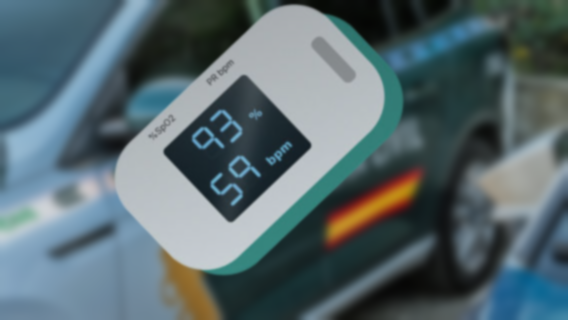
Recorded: value=93 unit=%
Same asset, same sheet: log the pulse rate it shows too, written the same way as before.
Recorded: value=59 unit=bpm
